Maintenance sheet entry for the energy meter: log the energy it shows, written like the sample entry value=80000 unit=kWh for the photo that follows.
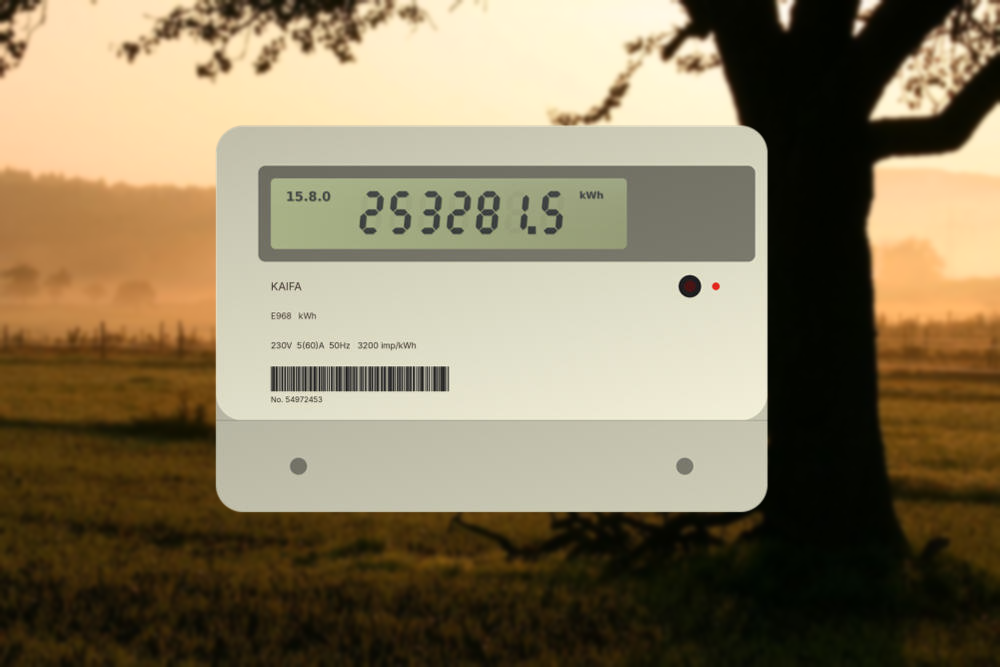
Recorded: value=253281.5 unit=kWh
